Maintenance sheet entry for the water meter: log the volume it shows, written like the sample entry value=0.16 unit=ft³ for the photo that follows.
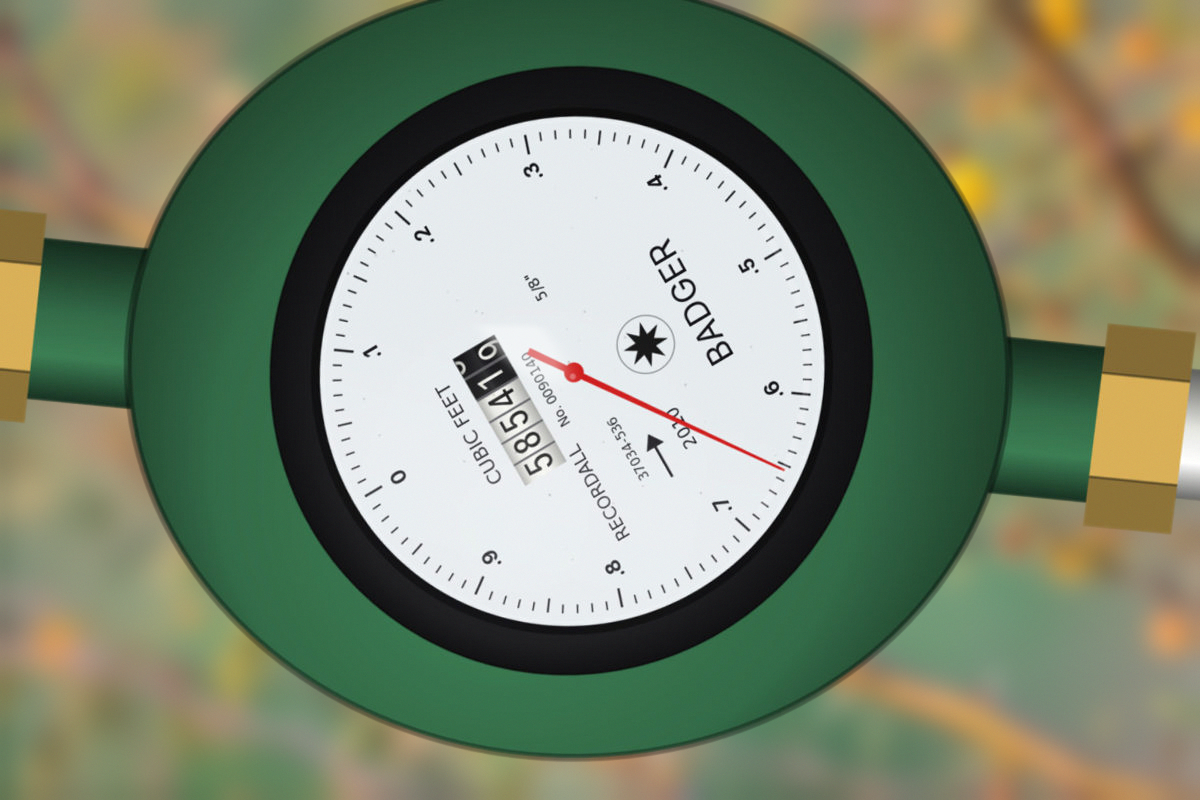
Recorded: value=585418.65 unit=ft³
